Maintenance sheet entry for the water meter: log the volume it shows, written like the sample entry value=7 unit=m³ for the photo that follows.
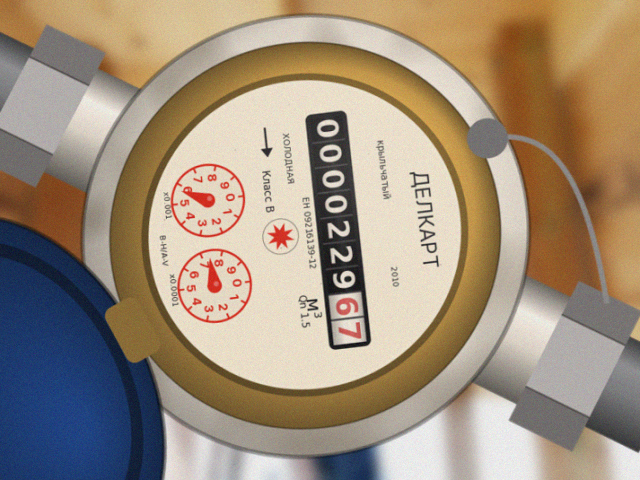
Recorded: value=229.6757 unit=m³
